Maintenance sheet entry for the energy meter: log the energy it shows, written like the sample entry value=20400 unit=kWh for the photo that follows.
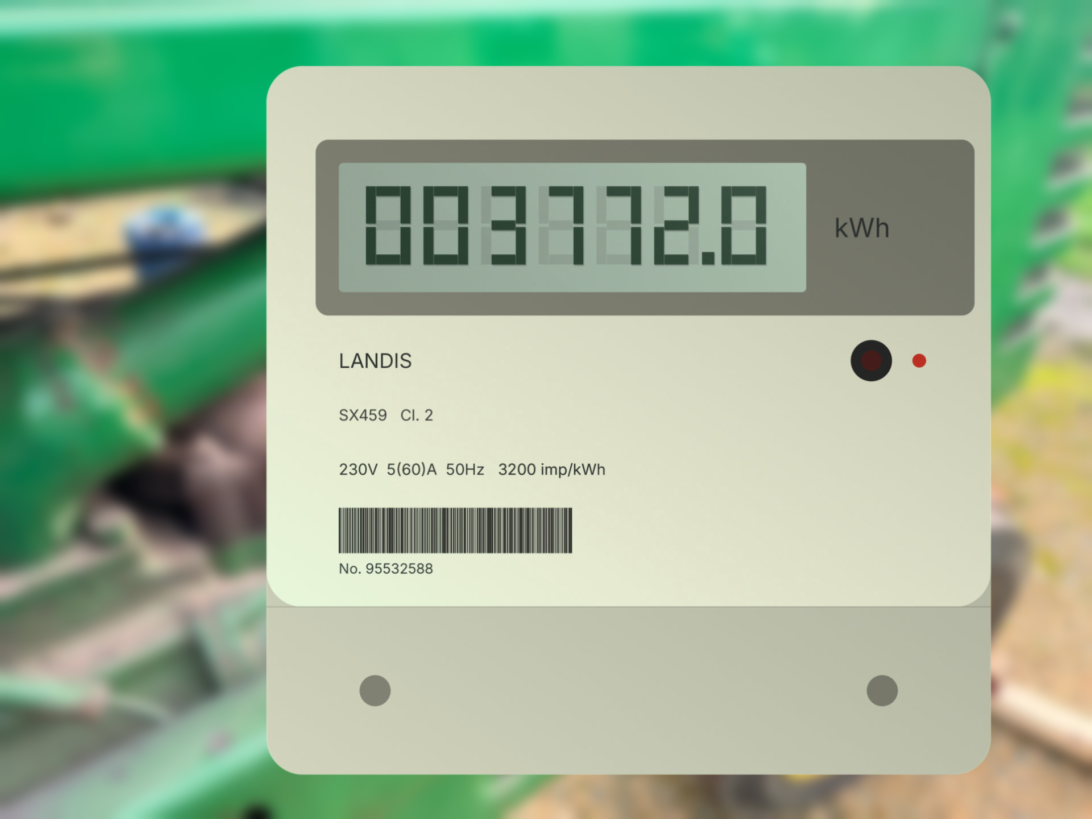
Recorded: value=3772.0 unit=kWh
